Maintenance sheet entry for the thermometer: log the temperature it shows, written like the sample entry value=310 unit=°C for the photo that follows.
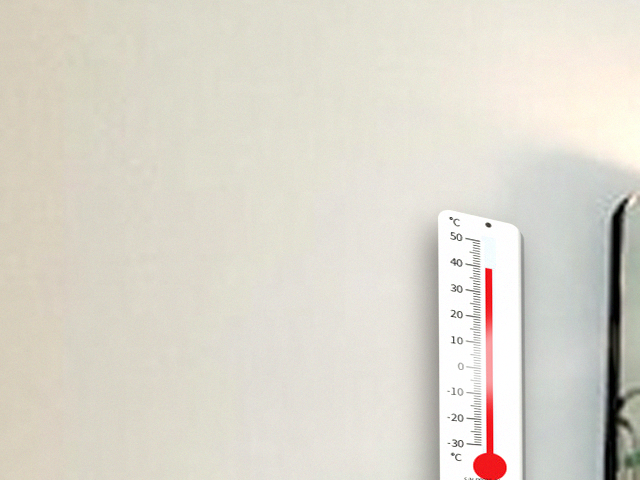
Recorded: value=40 unit=°C
